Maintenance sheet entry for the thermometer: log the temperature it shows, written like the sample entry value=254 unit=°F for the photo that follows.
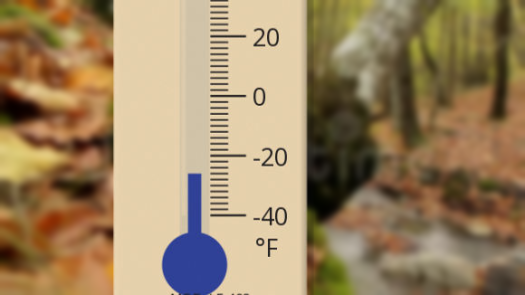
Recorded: value=-26 unit=°F
